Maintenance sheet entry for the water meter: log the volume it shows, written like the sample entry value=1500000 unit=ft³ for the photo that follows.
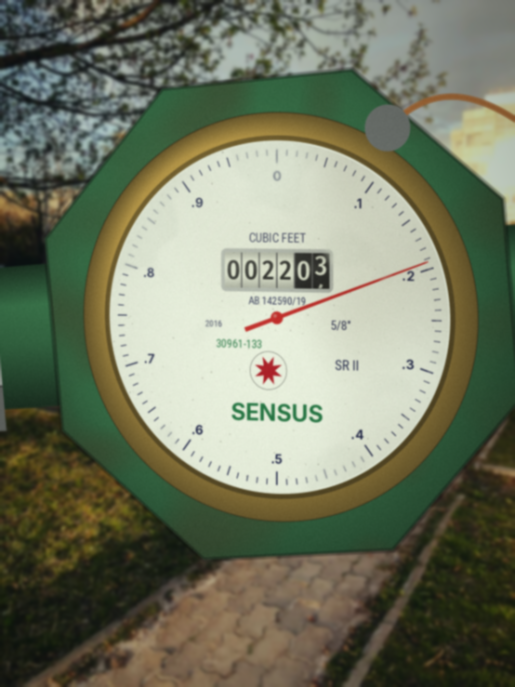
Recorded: value=2203.19 unit=ft³
